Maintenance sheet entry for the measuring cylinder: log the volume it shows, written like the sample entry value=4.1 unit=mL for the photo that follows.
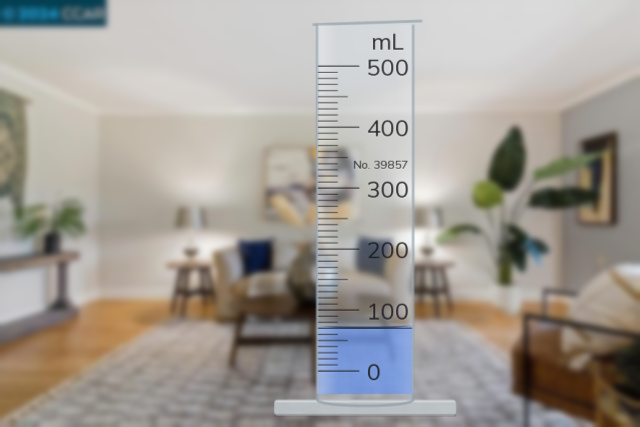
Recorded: value=70 unit=mL
